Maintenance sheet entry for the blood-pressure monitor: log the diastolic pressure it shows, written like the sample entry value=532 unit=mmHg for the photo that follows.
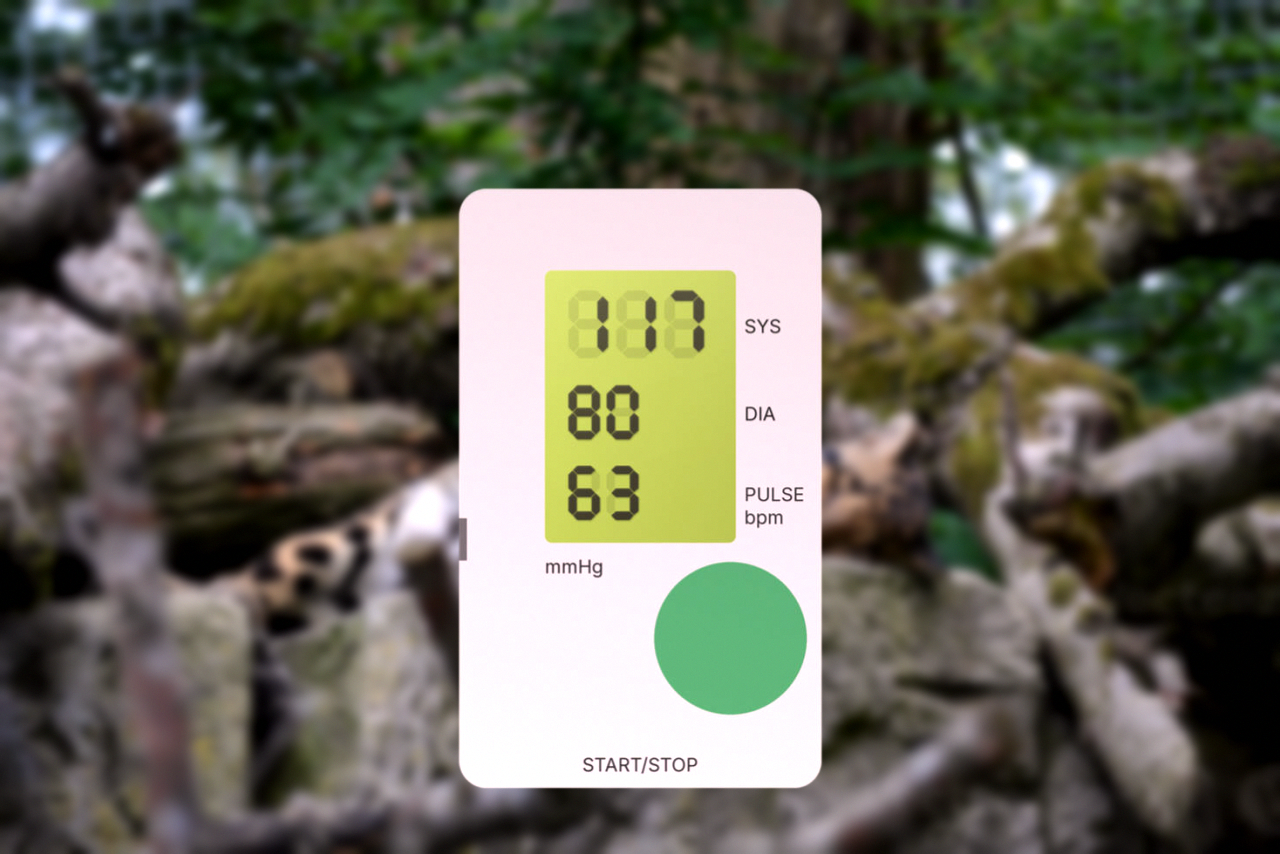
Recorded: value=80 unit=mmHg
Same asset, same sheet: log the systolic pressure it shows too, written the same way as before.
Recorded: value=117 unit=mmHg
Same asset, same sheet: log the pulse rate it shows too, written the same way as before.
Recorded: value=63 unit=bpm
